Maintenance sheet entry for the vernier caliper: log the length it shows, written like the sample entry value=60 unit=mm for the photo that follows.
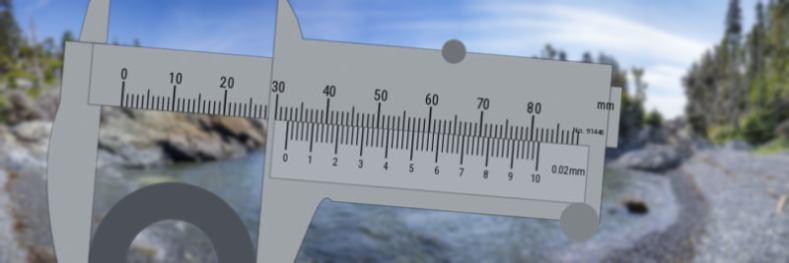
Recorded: value=32.5 unit=mm
